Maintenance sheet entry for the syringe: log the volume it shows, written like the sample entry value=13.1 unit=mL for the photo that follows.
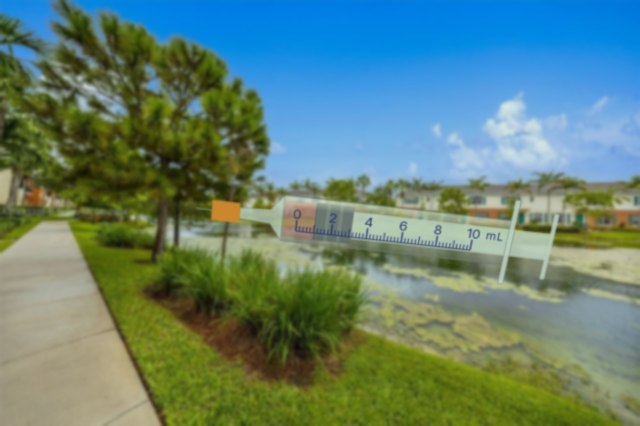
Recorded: value=1 unit=mL
